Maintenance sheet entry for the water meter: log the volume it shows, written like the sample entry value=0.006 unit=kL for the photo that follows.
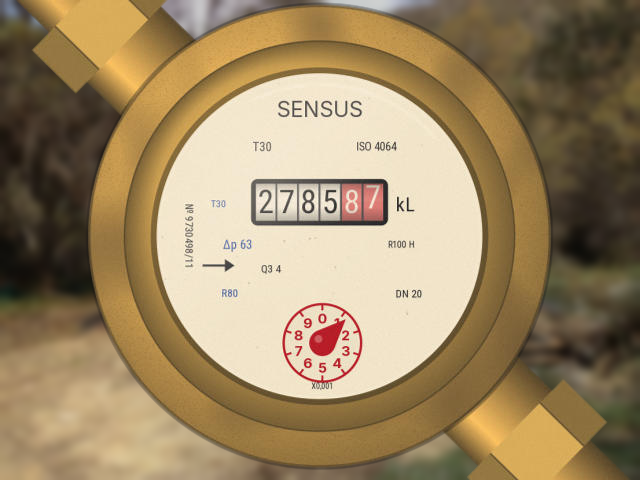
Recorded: value=2785.871 unit=kL
